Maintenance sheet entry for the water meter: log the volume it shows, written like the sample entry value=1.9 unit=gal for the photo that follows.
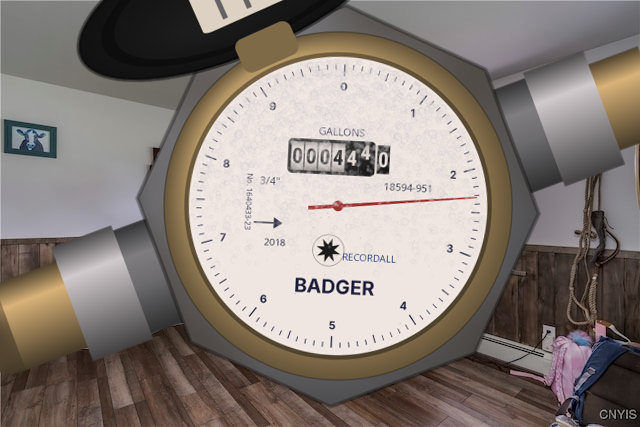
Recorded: value=4442.3 unit=gal
